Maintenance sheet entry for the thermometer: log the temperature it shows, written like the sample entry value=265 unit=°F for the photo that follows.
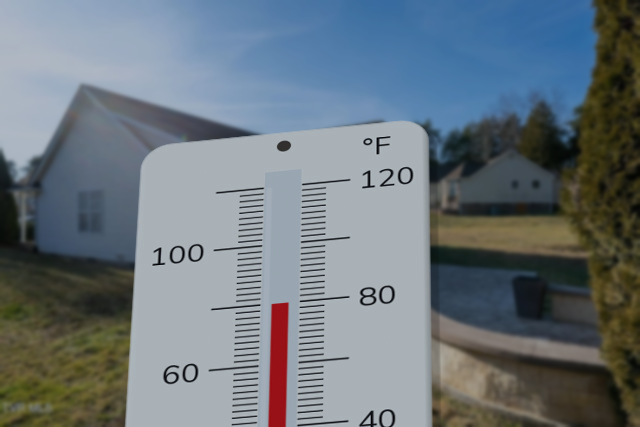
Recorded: value=80 unit=°F
